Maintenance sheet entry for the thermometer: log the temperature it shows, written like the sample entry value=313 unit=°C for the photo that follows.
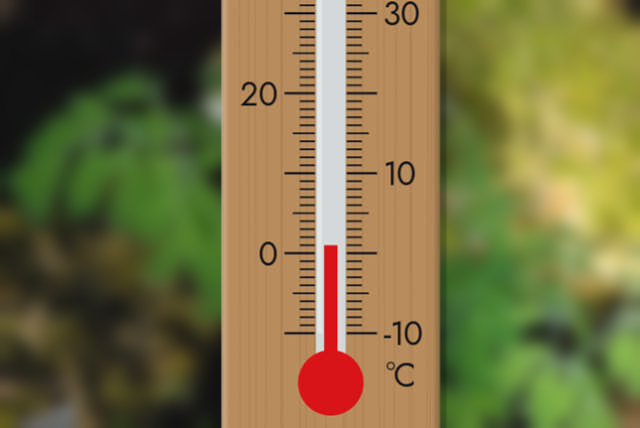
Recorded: value=1 unit=°C
